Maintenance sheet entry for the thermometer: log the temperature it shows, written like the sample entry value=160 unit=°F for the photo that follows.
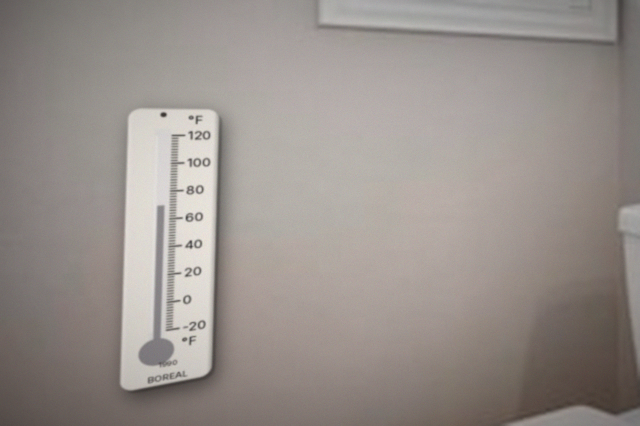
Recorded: value=70 unit=°F
